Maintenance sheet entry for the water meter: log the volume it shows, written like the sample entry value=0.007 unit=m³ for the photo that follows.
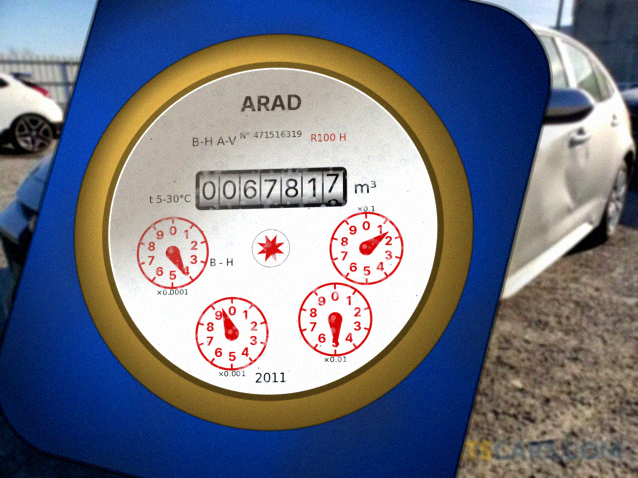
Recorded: value=67817.1494 unit=m³
